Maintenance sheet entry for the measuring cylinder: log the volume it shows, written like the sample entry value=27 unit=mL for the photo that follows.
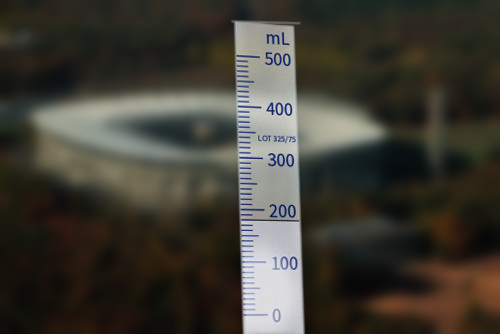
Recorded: value=180 unit=mL
